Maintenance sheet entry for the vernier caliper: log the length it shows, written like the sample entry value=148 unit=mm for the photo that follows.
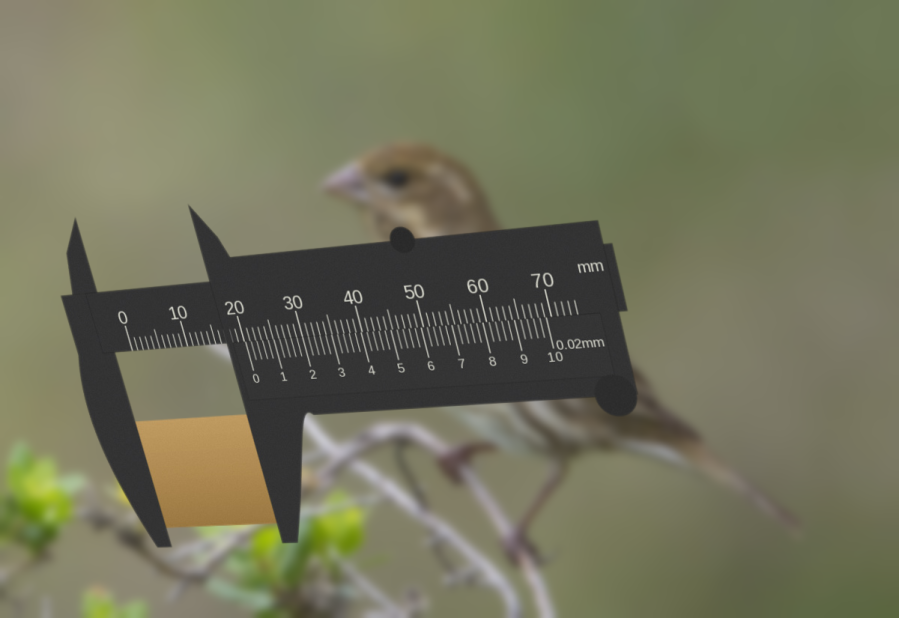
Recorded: value=20.2 unit=mm
